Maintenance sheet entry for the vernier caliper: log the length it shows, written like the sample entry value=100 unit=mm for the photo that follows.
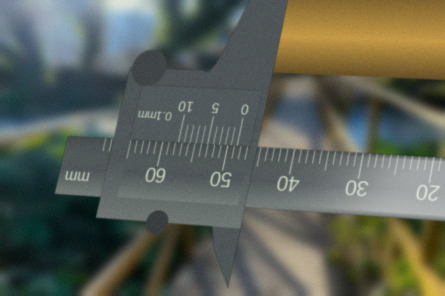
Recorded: value=48.6 unit=mm
